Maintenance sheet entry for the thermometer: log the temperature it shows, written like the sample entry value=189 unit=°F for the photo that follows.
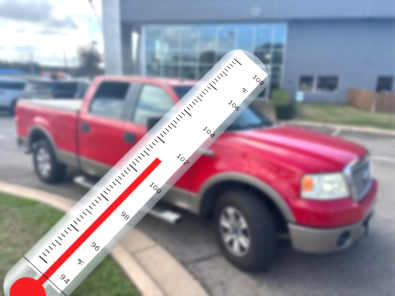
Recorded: value=101.2 unit=°F
